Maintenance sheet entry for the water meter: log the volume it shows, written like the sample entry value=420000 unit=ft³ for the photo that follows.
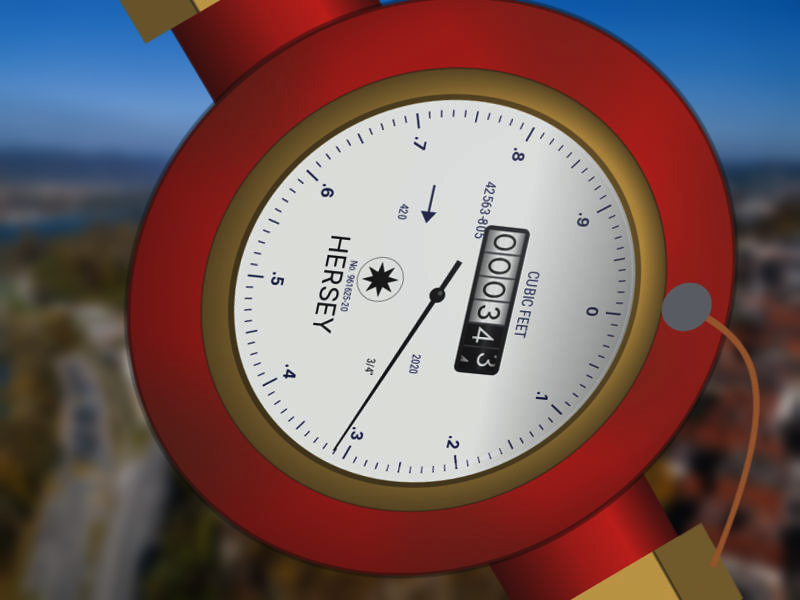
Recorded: value=343.31 unit=ft³
